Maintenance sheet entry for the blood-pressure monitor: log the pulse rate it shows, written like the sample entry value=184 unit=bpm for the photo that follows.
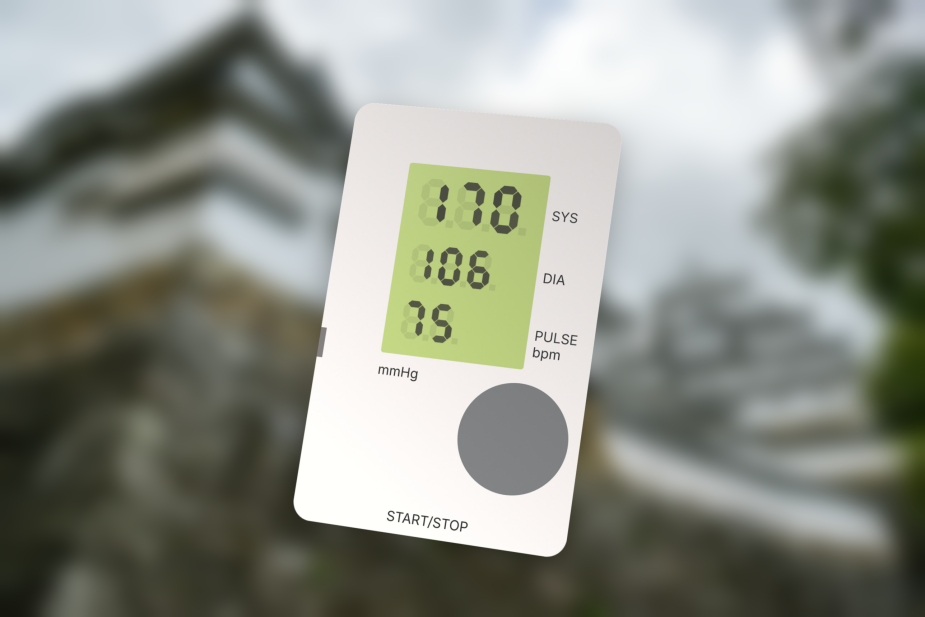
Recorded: value=75 unit=bpm
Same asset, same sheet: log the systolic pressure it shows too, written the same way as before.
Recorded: value=170 unit=mmHg
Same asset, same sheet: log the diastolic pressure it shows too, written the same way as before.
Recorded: value=106 unit=mmHg
